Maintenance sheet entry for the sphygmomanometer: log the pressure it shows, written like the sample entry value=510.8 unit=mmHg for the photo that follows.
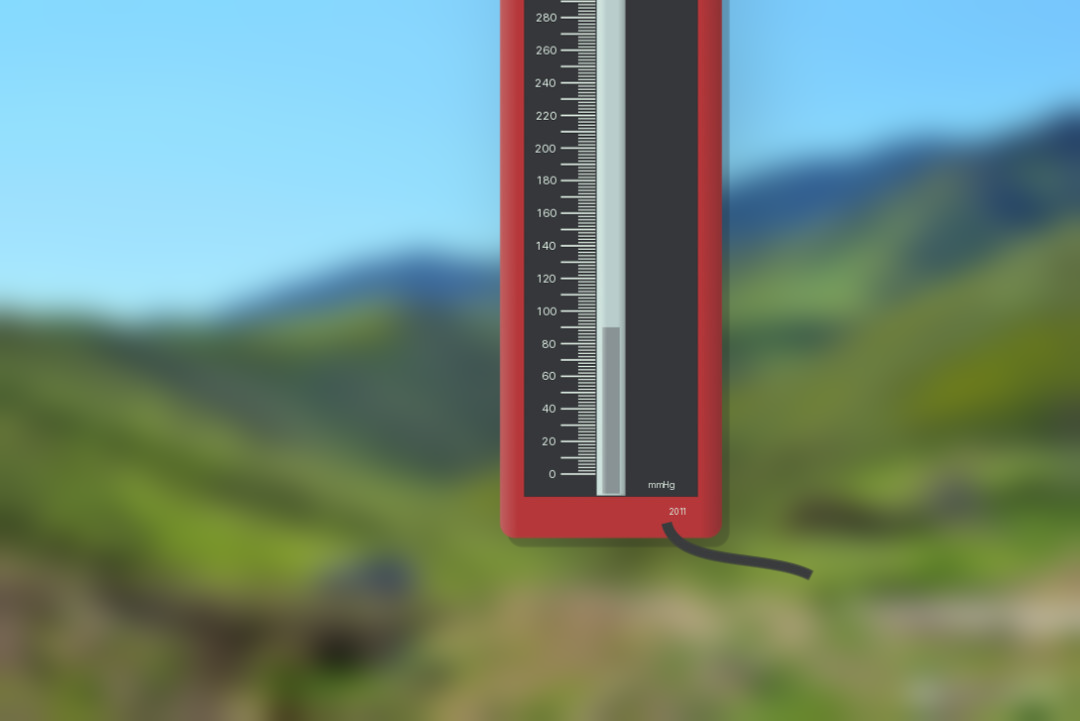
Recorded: value=90 unit=mmHg
